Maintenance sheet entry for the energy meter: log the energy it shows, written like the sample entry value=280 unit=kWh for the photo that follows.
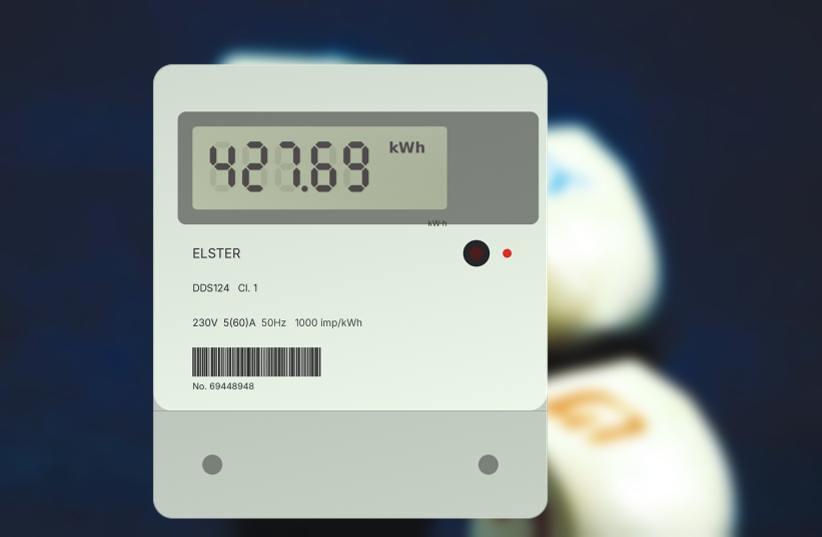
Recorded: value=427.69 unit=kWh
